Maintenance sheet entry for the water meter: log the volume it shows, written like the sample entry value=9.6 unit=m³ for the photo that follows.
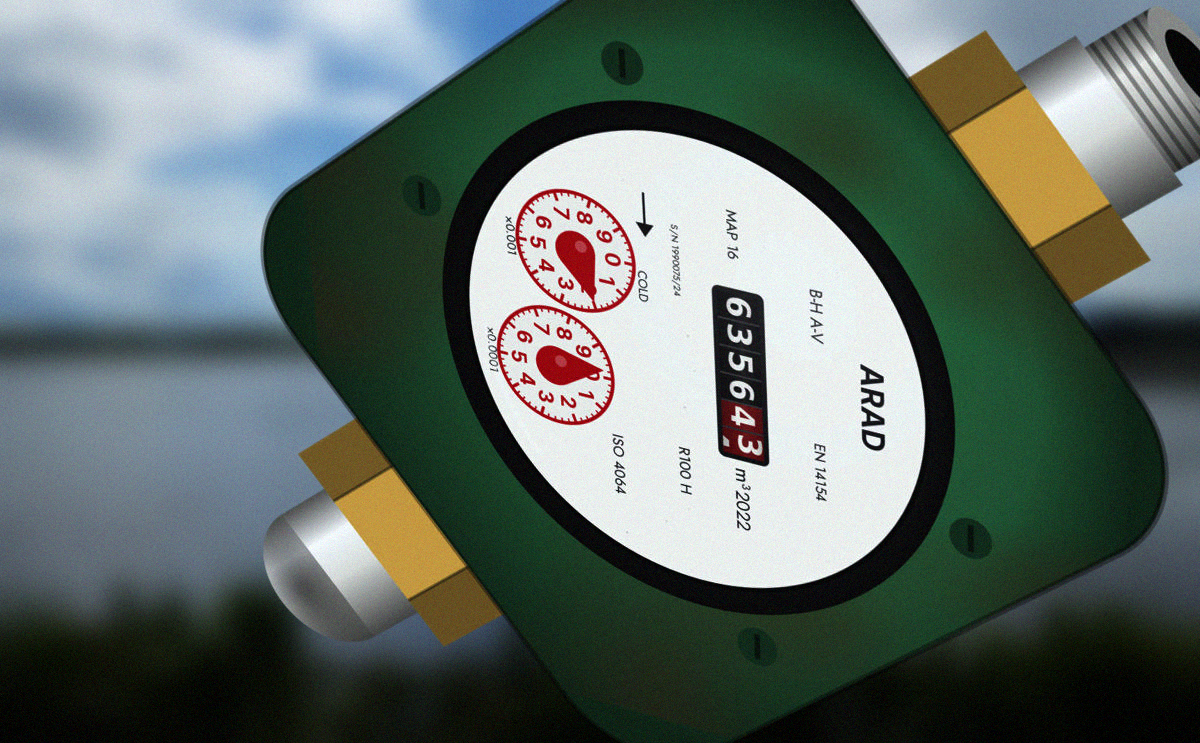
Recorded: value=6356.4319 unit=m³
